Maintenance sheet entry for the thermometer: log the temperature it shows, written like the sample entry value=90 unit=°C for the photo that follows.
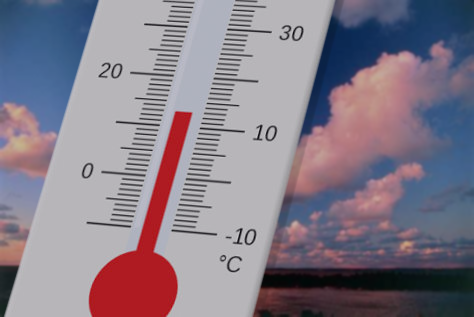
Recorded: value=13 unit=°C
